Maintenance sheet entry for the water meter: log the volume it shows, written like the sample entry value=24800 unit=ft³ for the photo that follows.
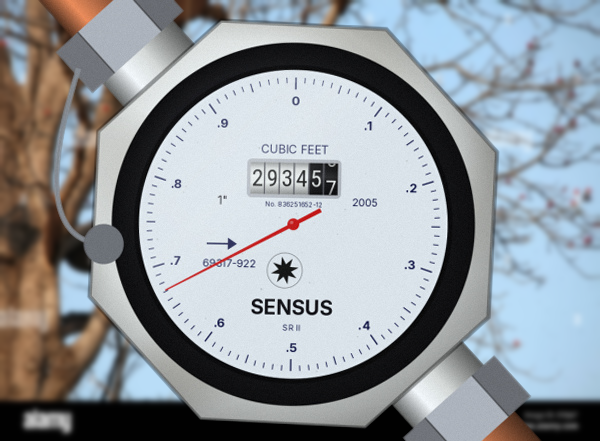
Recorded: value=293456.67 unit=ft³
